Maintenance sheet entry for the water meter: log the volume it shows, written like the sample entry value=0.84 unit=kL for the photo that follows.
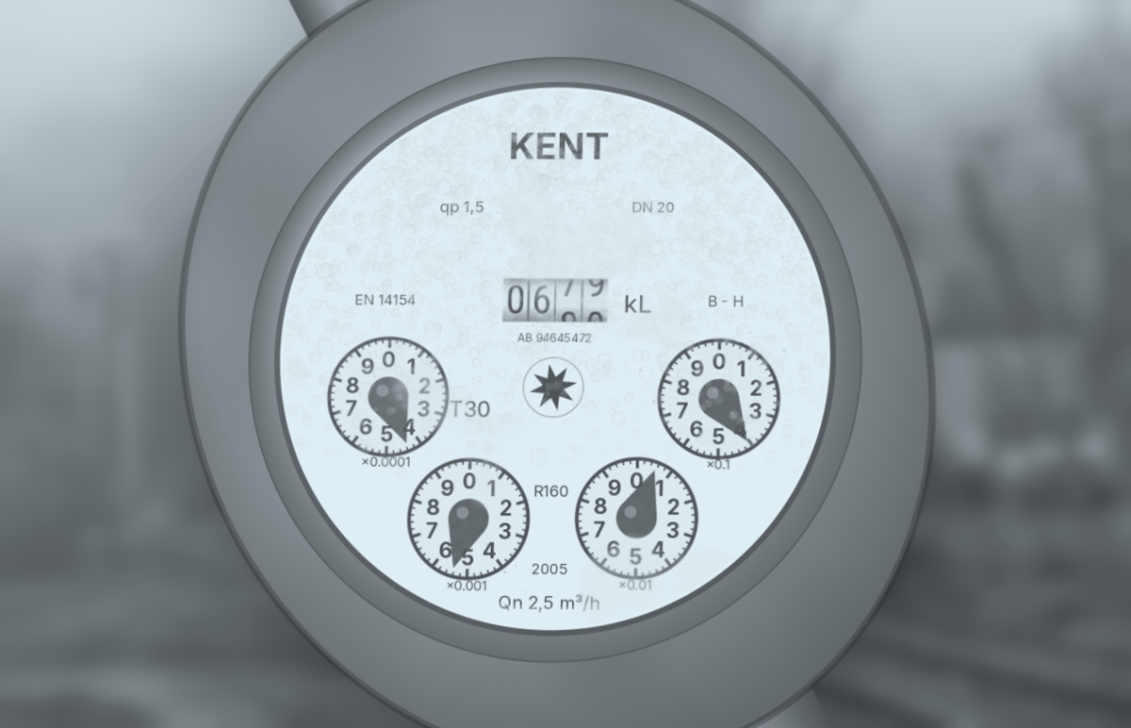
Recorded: value=679.4054 unit=kL
